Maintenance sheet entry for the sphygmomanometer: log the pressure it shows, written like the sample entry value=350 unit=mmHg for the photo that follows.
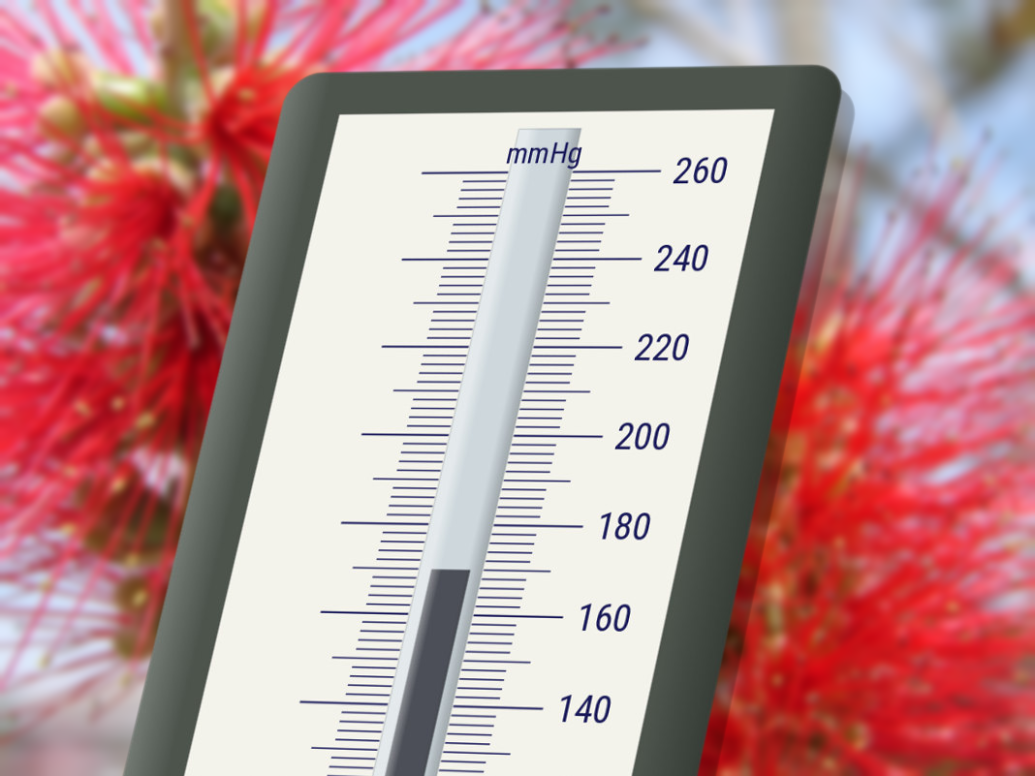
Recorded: value=170 unit=mmHg
